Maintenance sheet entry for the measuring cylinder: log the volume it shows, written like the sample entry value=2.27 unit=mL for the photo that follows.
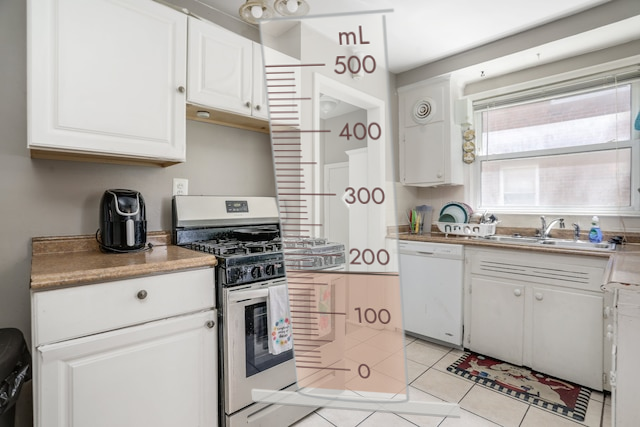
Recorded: value=170 unit=mL
